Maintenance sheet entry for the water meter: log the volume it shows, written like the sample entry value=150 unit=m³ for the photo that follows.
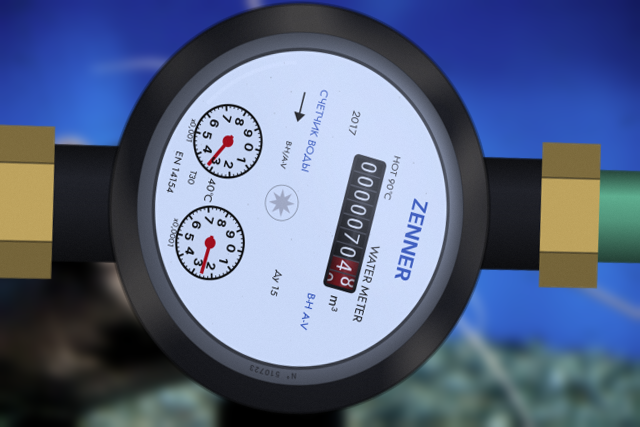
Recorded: value=70.4832 unit=m³
